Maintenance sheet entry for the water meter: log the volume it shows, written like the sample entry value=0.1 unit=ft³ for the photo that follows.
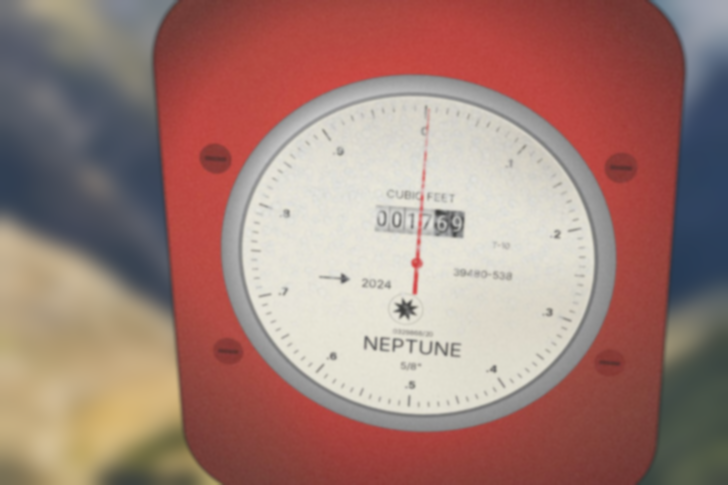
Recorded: value=1769.00 unit=ft³
